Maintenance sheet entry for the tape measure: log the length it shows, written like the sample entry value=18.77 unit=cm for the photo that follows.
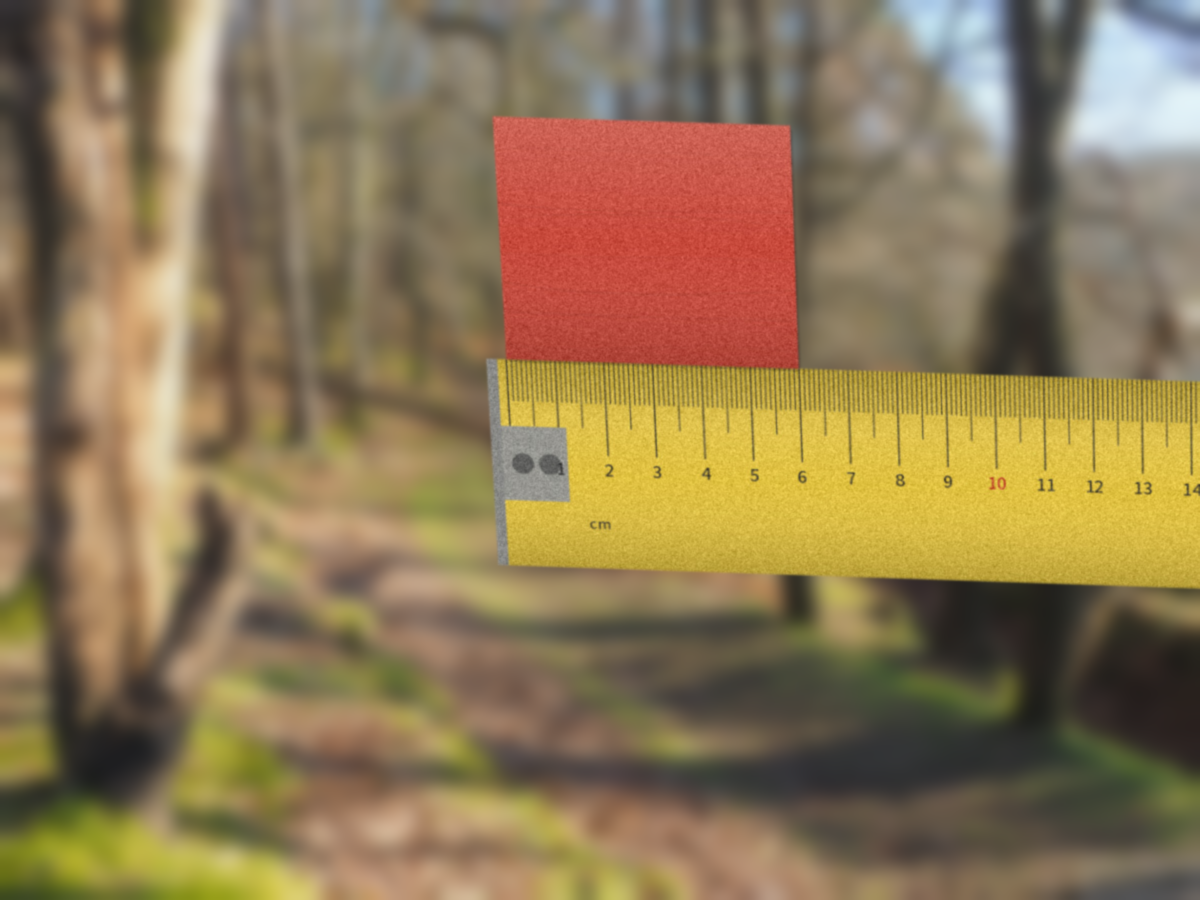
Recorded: value=6 unit=cm
